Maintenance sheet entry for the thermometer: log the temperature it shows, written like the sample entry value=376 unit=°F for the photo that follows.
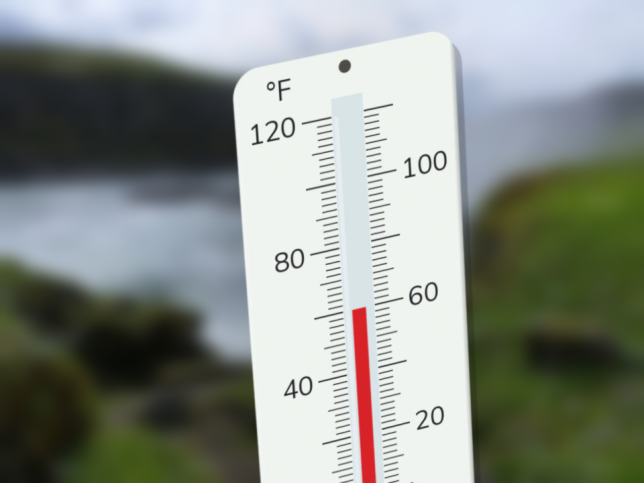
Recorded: value=60 unit=°F
